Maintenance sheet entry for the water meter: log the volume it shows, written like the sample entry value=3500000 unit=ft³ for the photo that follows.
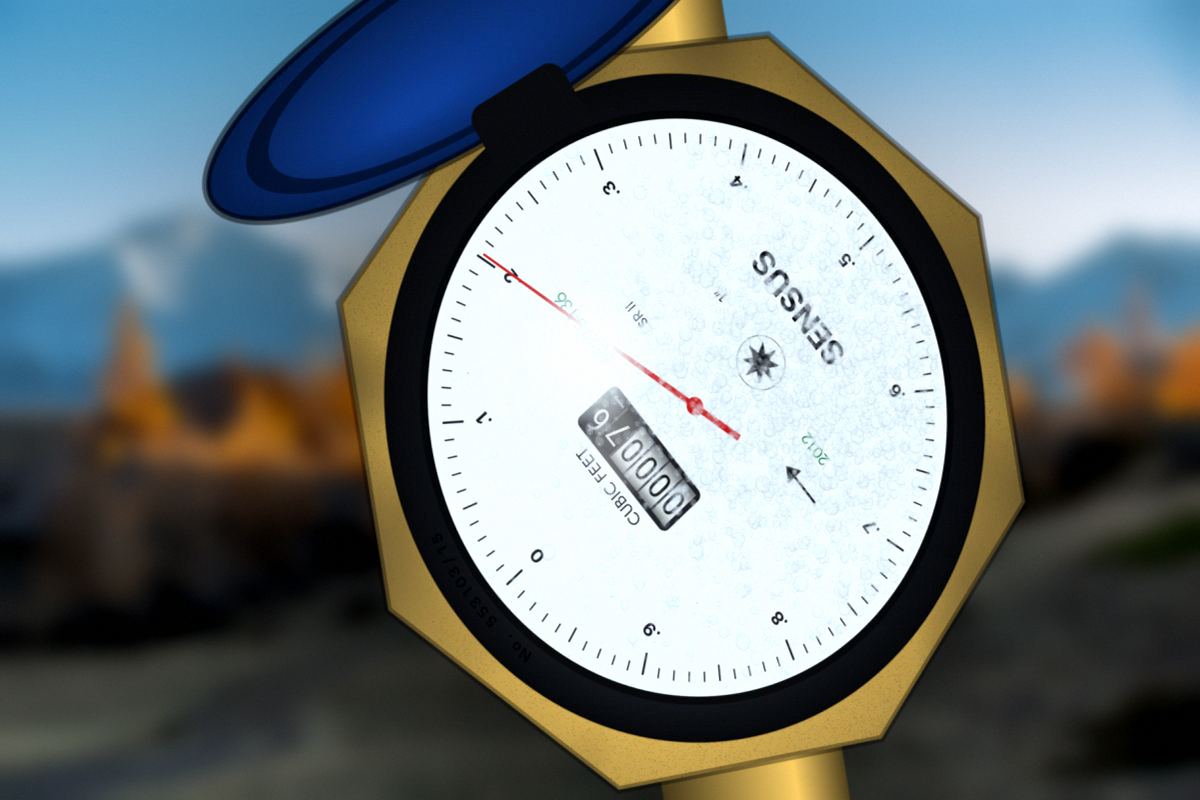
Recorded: value=76.20 unit=ft³
